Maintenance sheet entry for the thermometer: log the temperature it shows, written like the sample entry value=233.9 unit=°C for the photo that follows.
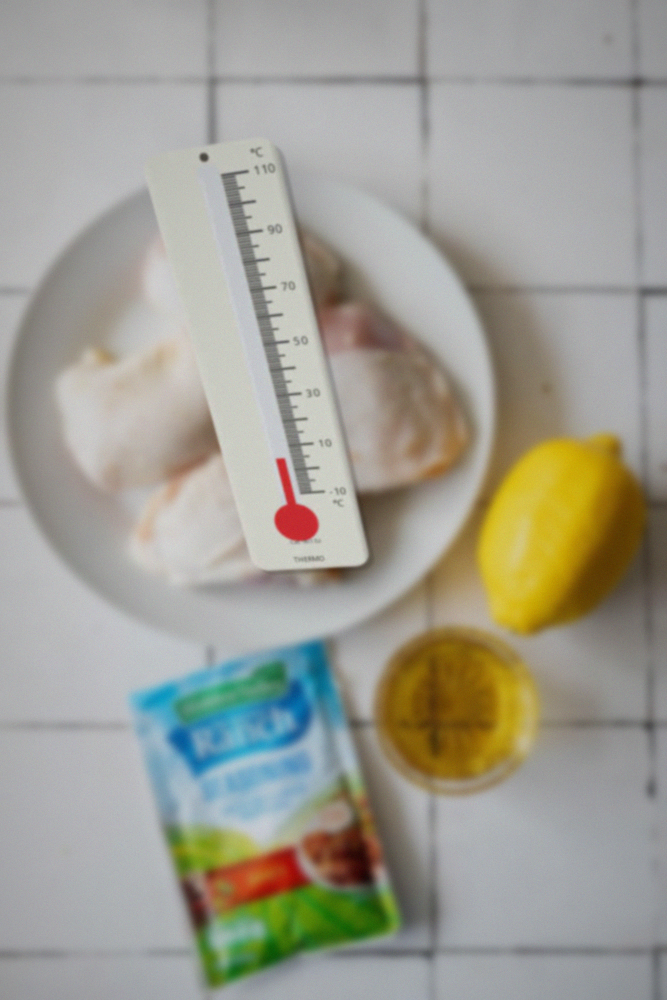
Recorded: value=5 unit=°C
